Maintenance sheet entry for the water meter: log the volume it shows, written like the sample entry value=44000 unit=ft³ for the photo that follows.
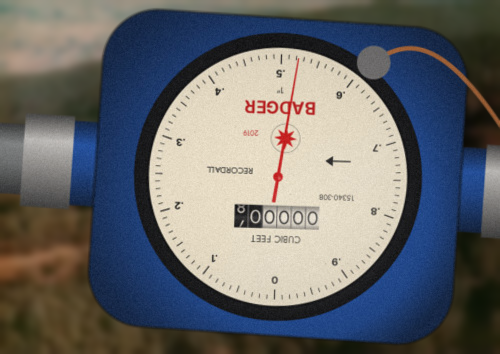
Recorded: value=7.52 unit=ft³
